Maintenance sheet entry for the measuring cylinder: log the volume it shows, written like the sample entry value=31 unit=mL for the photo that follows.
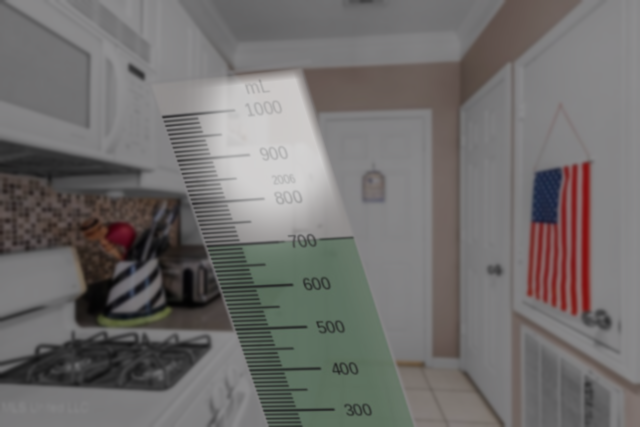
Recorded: value=700 unit=mL
